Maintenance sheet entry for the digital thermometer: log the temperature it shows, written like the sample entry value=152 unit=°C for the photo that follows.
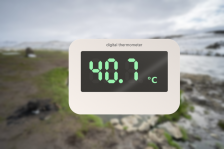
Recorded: value=40.7 unit=°C
